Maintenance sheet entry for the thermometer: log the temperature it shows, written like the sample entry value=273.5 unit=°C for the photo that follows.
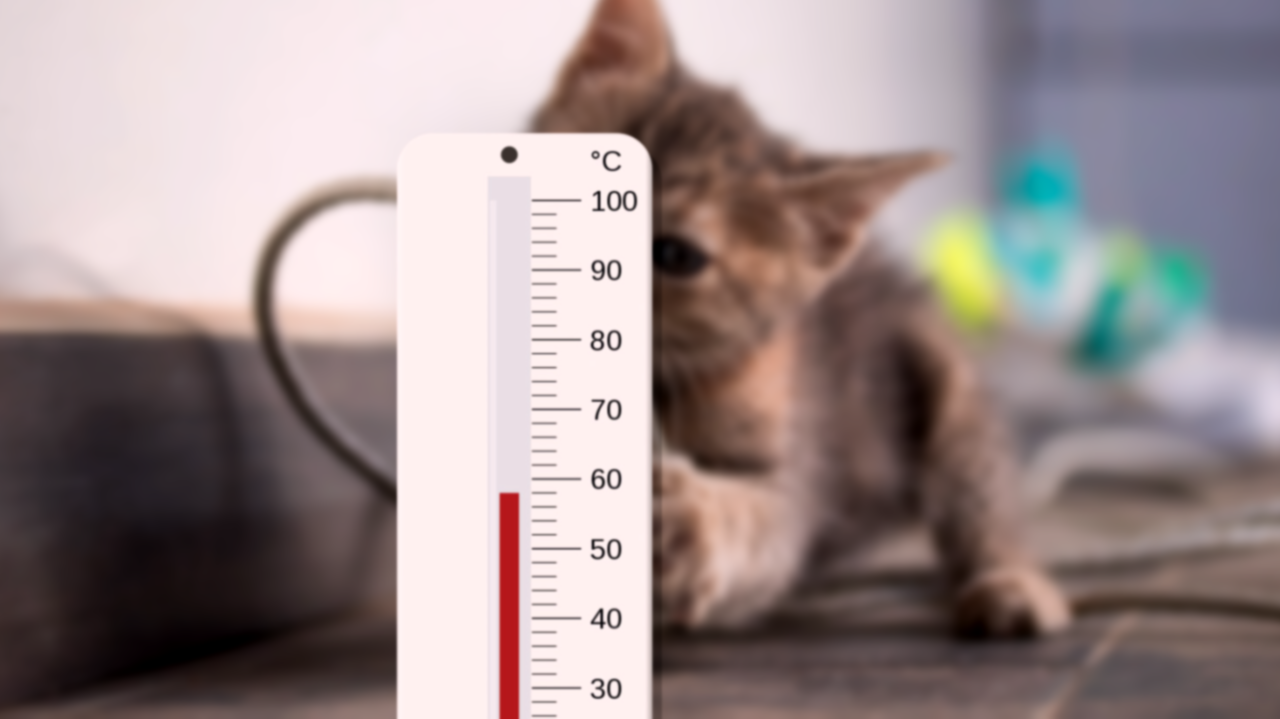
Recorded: value=58 unit=°C
